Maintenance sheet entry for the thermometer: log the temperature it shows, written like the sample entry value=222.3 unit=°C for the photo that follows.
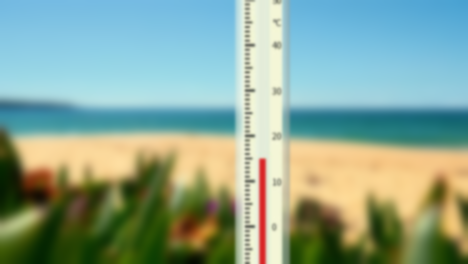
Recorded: value=15 unit=°C
